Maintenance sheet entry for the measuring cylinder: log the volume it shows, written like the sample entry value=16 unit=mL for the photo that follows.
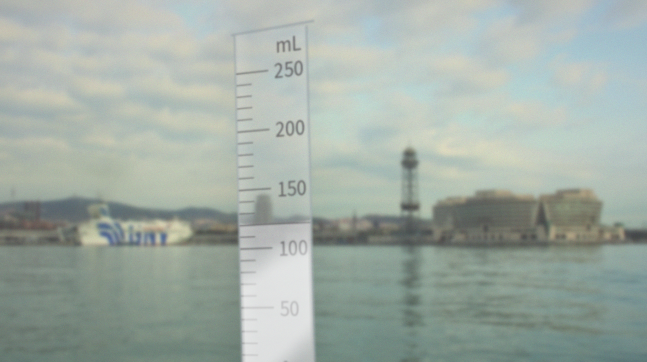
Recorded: value=120 unit=mL
